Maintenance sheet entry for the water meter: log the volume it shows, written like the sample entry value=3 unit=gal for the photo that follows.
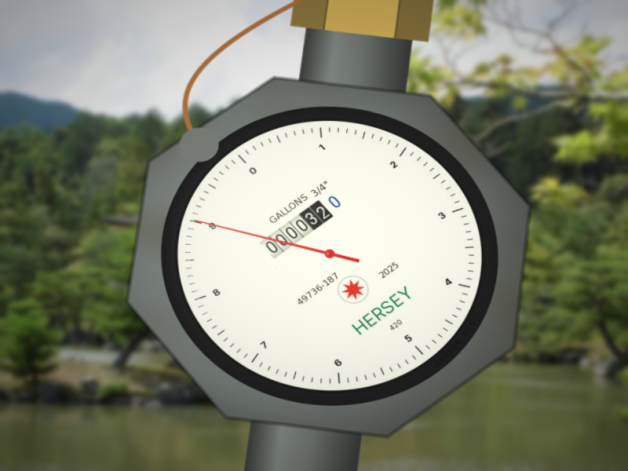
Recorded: value=319.0 unit=gal
